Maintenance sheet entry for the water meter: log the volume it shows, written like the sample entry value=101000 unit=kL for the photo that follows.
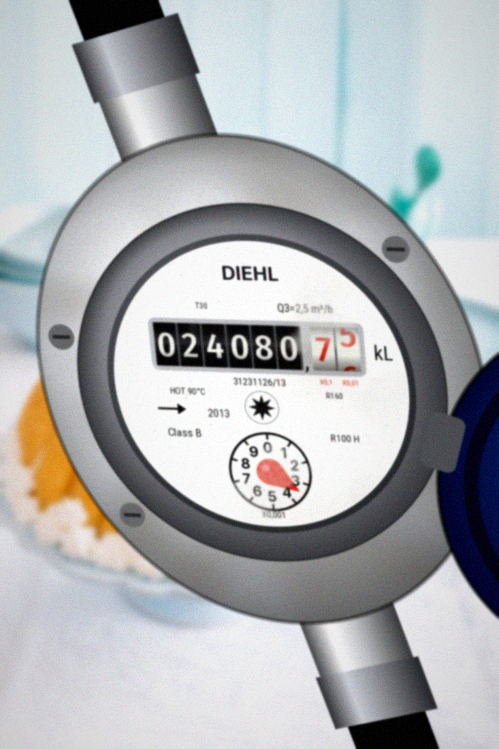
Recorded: value=24080.753 unit=kL
